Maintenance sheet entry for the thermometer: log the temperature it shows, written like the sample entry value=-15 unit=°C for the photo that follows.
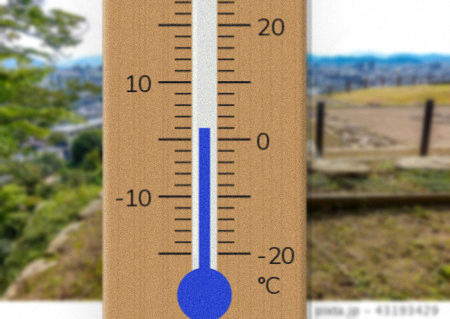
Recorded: value=2 unit=°C
